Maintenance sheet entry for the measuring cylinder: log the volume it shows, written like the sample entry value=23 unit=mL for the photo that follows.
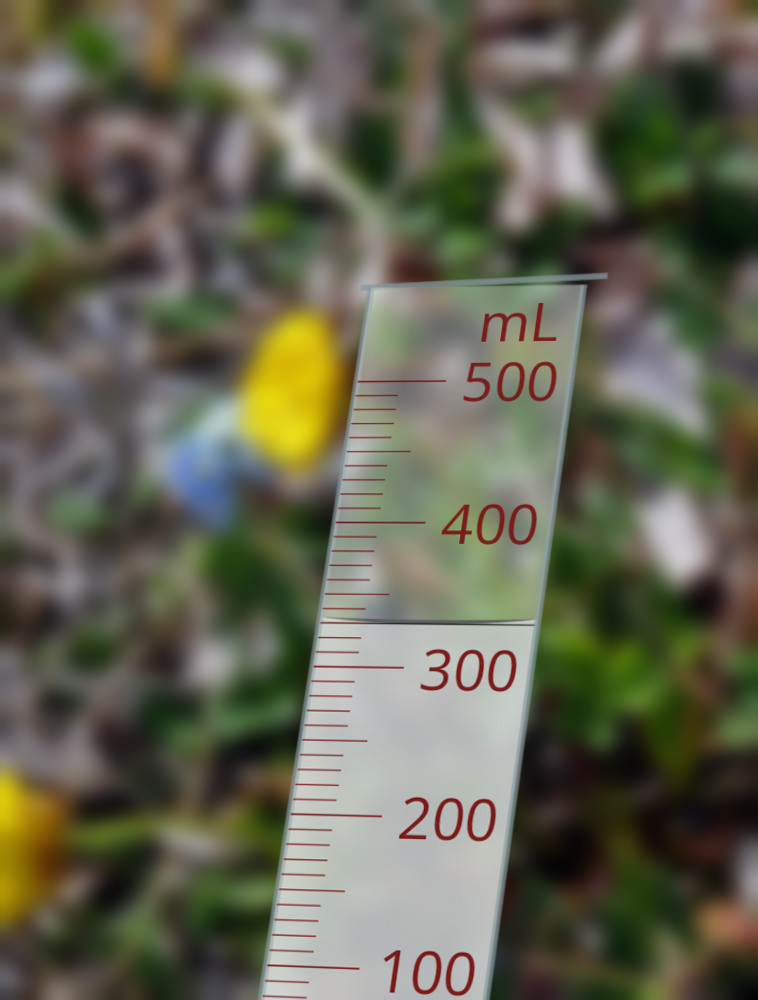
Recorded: value=330 unit=mL
